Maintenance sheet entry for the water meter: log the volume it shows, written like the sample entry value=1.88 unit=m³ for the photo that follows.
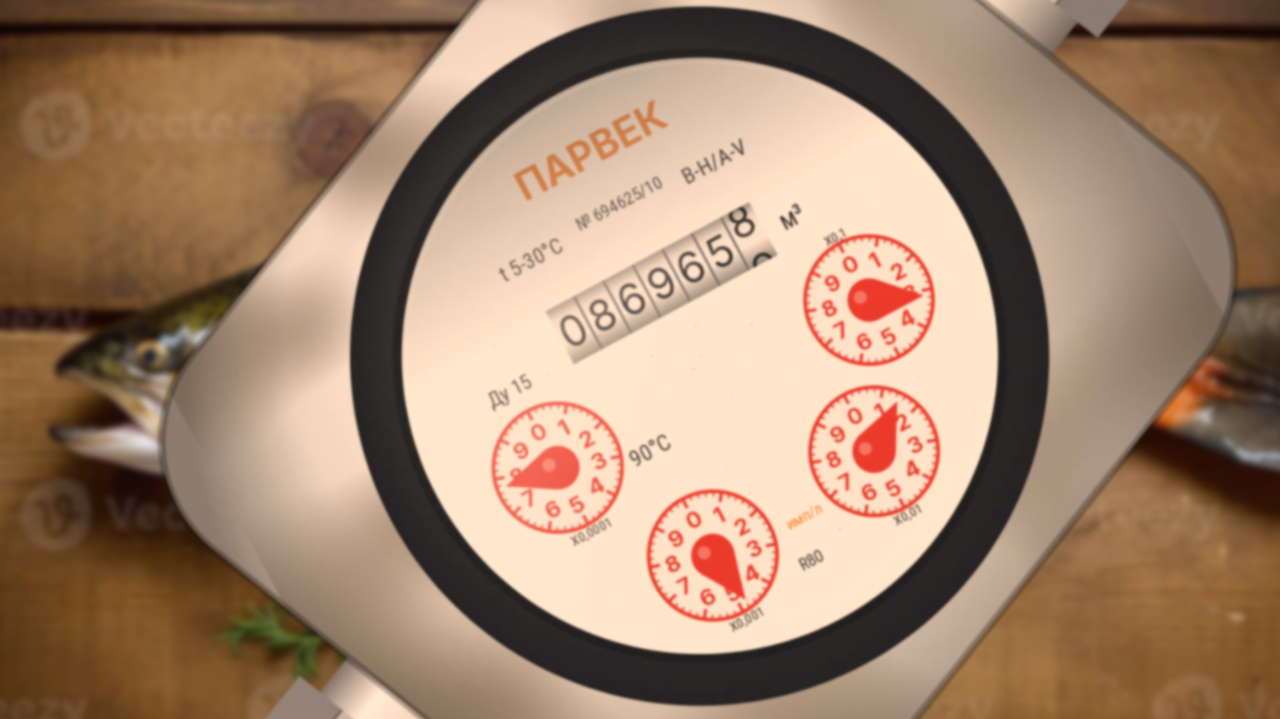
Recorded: value=869658.3147 unit=m³
